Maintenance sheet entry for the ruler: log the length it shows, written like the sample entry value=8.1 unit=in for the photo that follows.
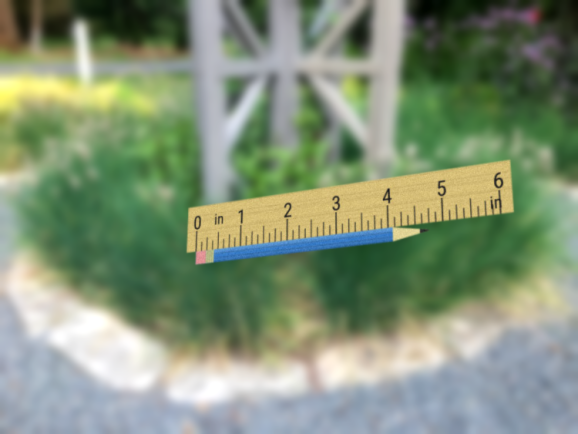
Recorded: value=4.75 unit=in
